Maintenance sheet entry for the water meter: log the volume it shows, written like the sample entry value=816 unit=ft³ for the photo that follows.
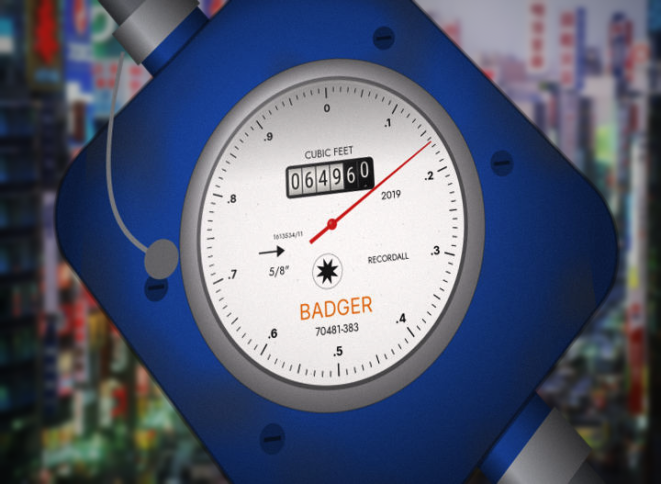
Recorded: value=64960.16 unit=ft³
